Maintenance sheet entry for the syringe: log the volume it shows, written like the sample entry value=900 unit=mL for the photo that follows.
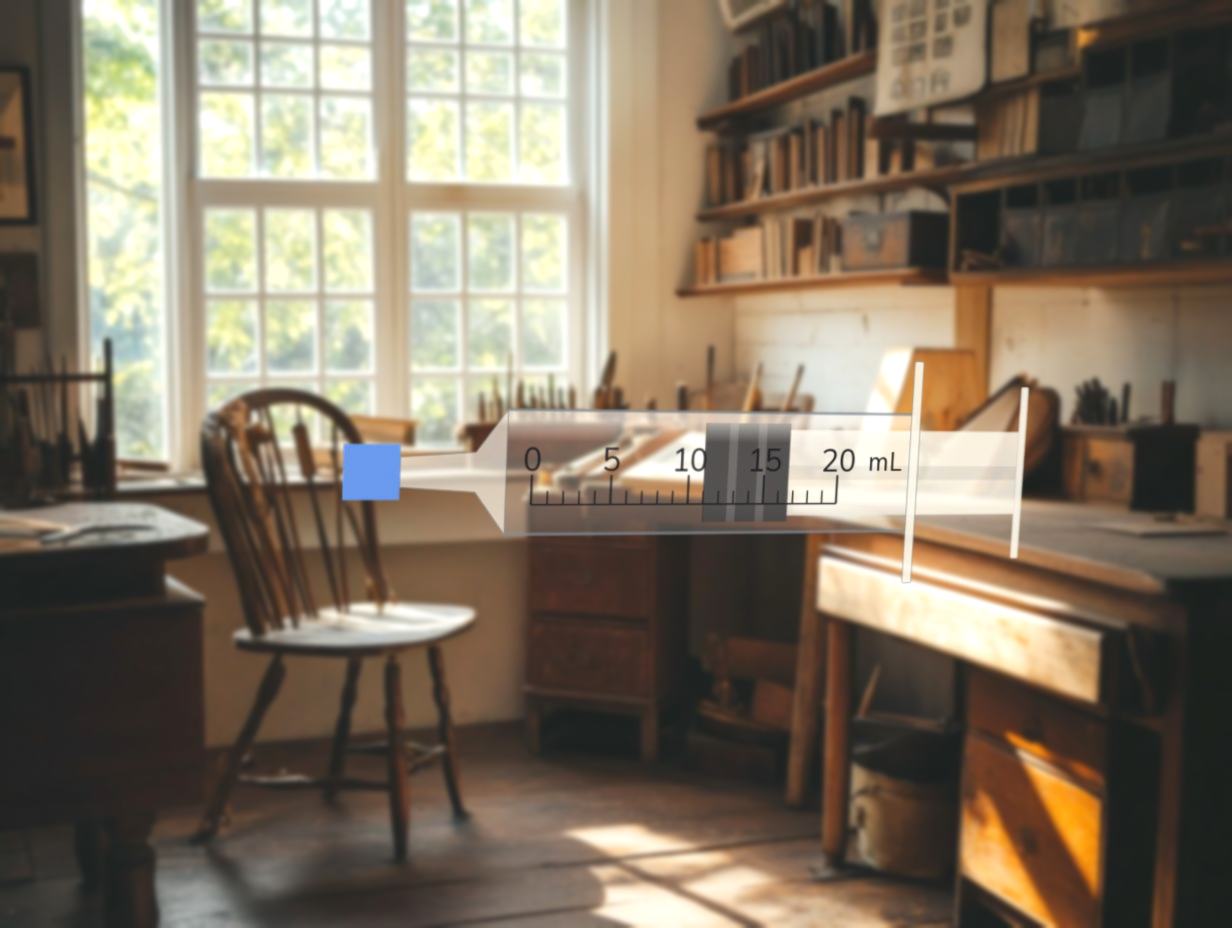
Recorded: value=11 unit=mL
